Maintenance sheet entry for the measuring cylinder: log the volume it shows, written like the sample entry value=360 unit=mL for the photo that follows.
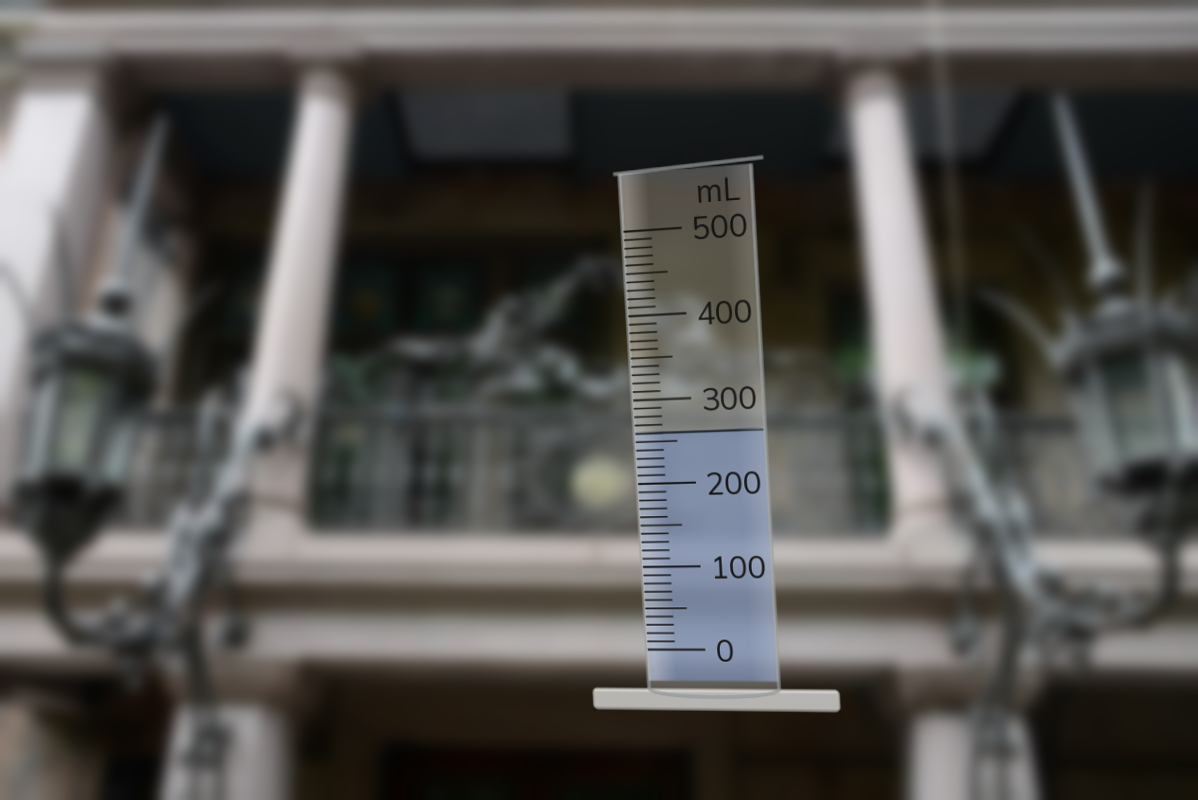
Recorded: value=260 unit=mL
